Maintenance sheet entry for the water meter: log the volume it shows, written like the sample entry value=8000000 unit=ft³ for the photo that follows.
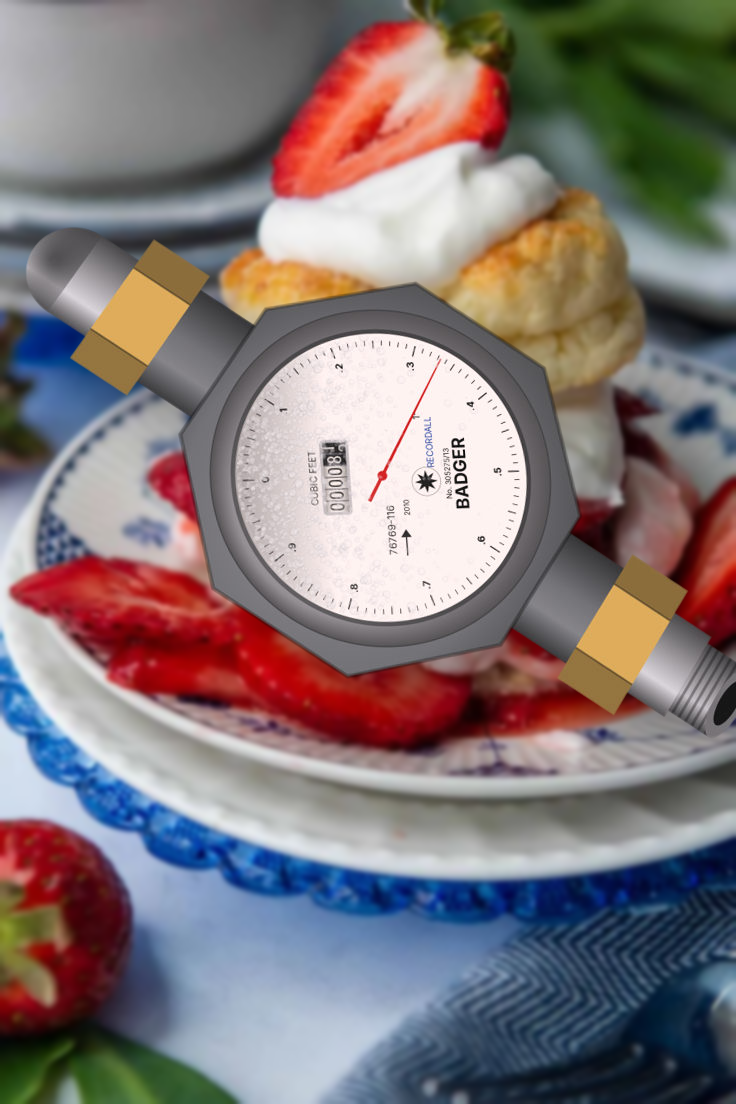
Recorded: value=81.33 unit=ft³
